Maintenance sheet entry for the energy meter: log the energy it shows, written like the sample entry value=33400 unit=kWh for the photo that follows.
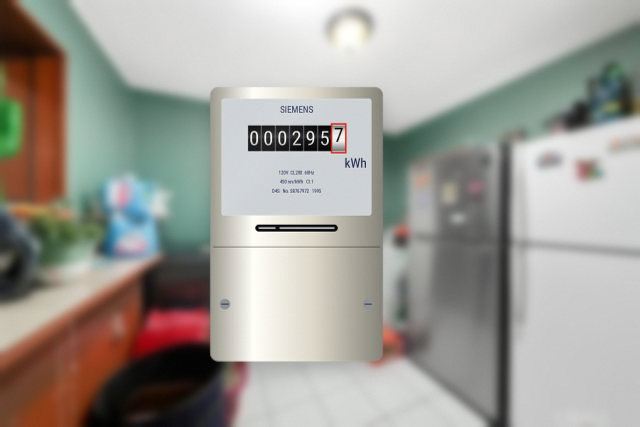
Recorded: value=295.7 unit=kWh
